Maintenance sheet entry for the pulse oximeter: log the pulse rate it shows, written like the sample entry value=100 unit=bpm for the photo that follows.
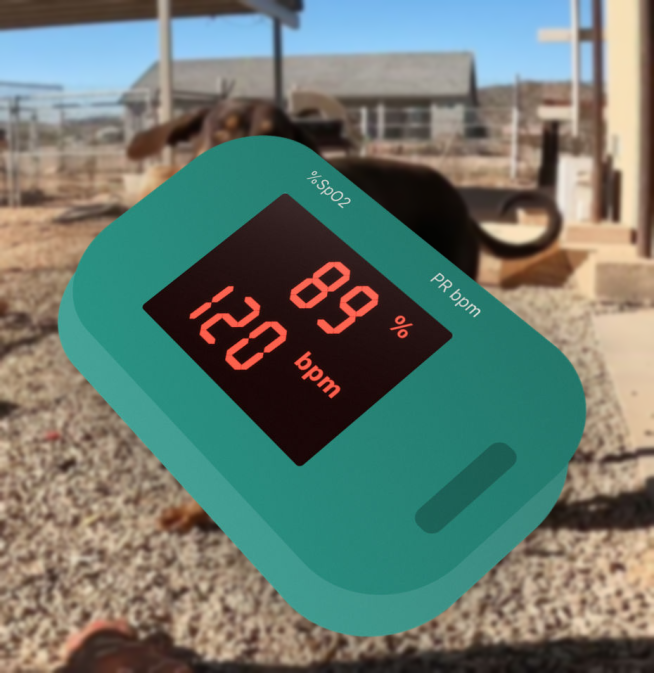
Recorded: value=120 unit=bpm
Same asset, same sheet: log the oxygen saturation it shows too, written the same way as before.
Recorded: value=89 unit=%
